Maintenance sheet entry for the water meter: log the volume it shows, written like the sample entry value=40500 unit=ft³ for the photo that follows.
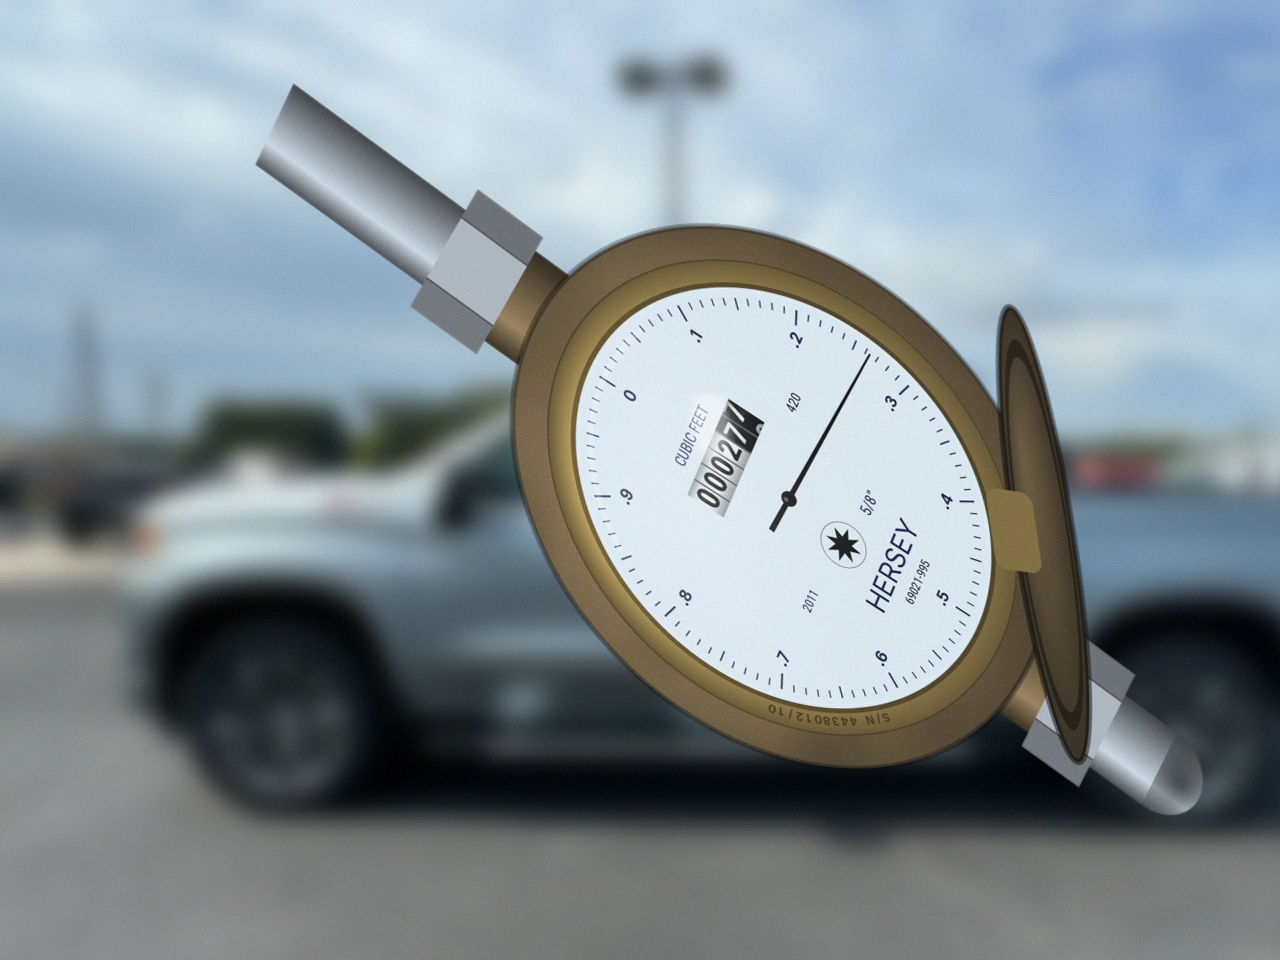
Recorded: value=277.26 unit=ft³
